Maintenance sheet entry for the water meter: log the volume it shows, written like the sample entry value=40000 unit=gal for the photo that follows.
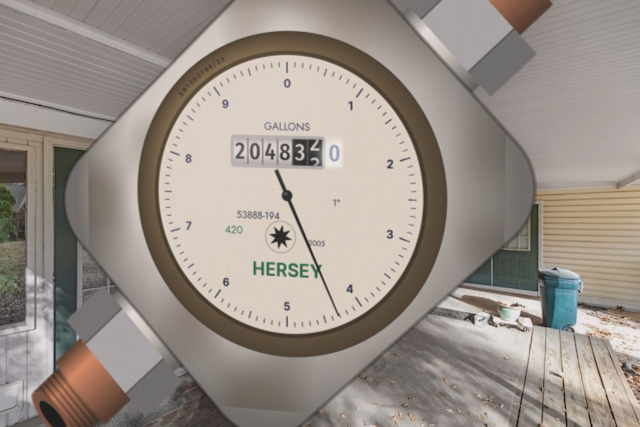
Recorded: value=2048324.3 unit=gal
